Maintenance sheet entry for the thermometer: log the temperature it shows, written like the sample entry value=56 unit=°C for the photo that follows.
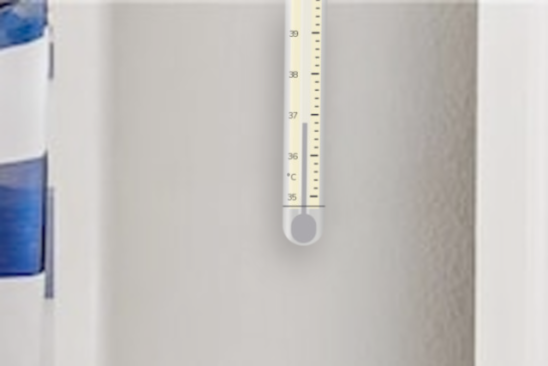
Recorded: value=36.8 unit=°C
